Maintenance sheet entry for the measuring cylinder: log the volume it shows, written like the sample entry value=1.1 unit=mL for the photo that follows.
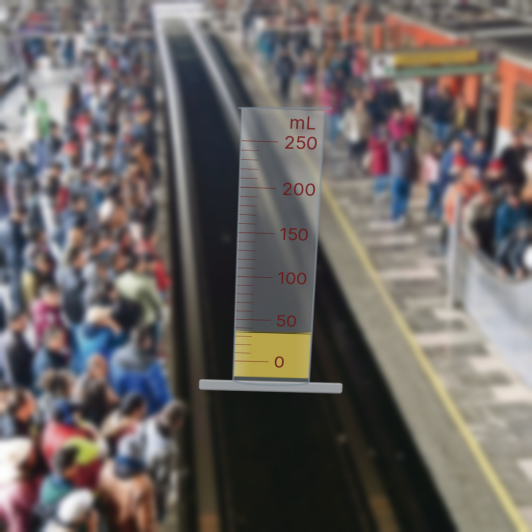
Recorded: value=35 unit=mL
